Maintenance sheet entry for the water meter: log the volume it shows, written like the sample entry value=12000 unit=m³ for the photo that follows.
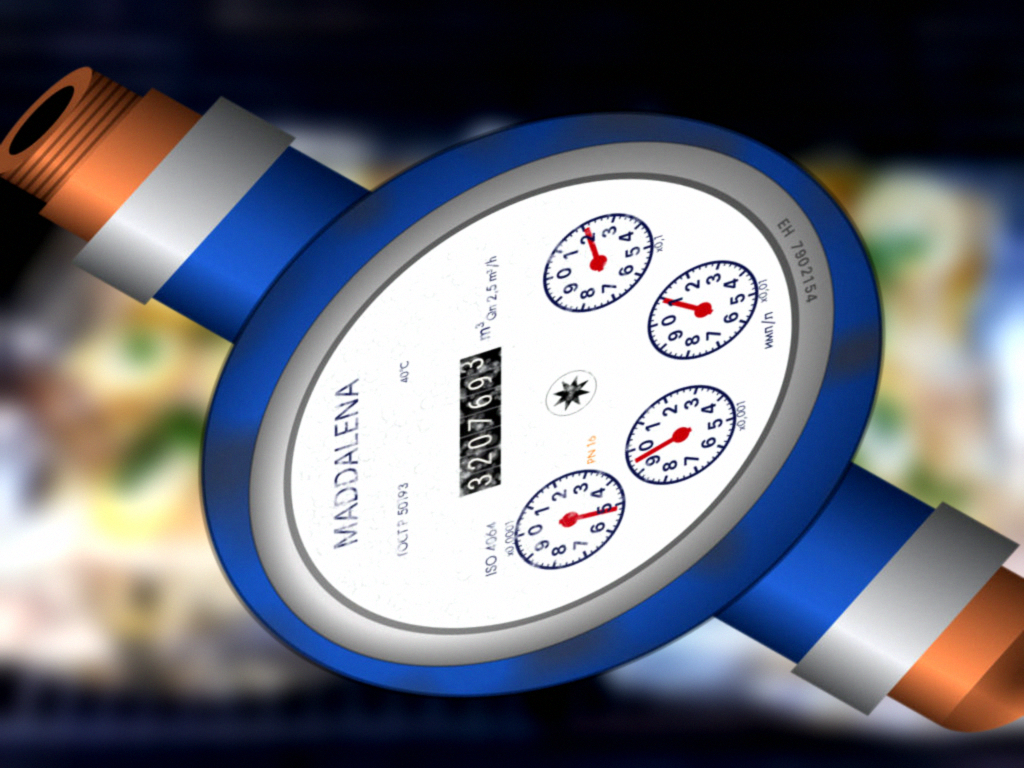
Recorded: value=3207693.2095 unit=m³
